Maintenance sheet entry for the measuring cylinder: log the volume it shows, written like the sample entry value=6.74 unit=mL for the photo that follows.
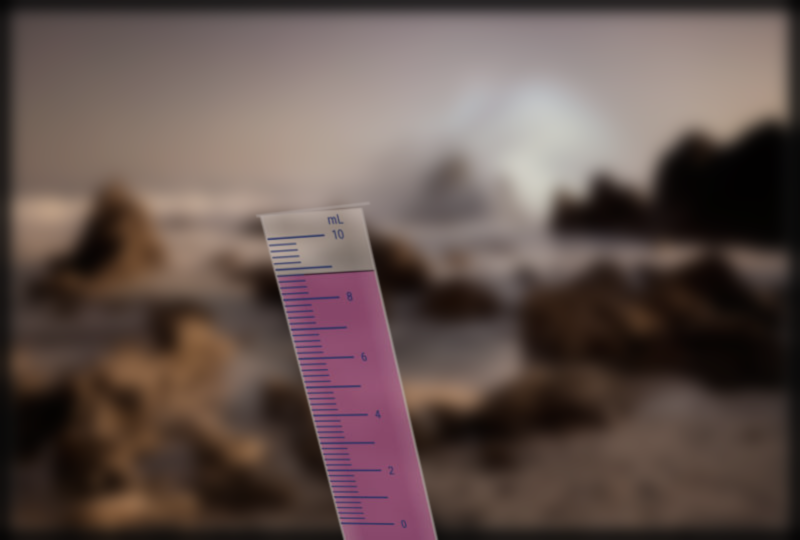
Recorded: value=8.8 unit=mL
